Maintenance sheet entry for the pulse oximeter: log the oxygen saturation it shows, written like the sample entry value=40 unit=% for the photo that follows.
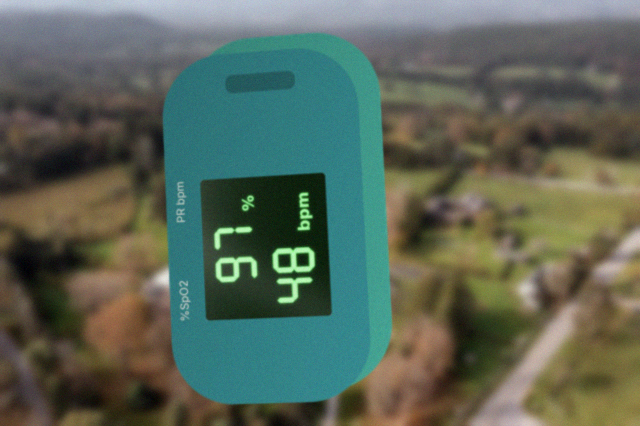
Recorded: value=97 unit=%
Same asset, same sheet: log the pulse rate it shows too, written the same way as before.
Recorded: value=48 unit=bpm
